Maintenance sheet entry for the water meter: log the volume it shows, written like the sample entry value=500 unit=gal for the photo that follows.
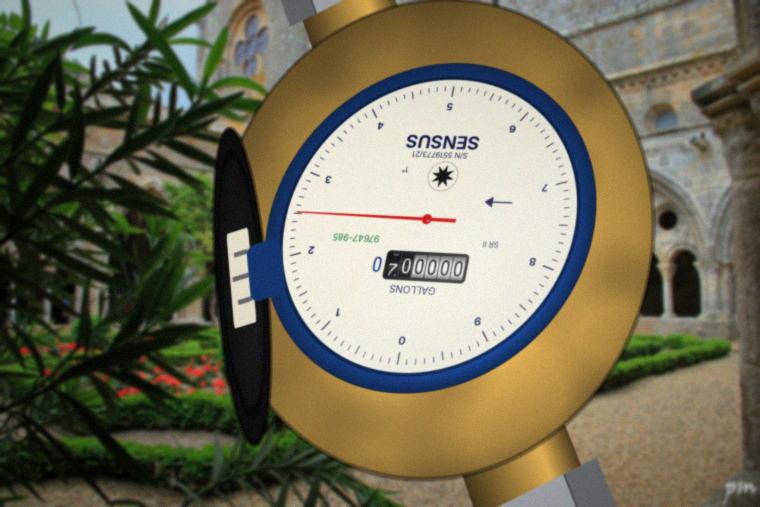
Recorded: value=22.5 unit=gal
